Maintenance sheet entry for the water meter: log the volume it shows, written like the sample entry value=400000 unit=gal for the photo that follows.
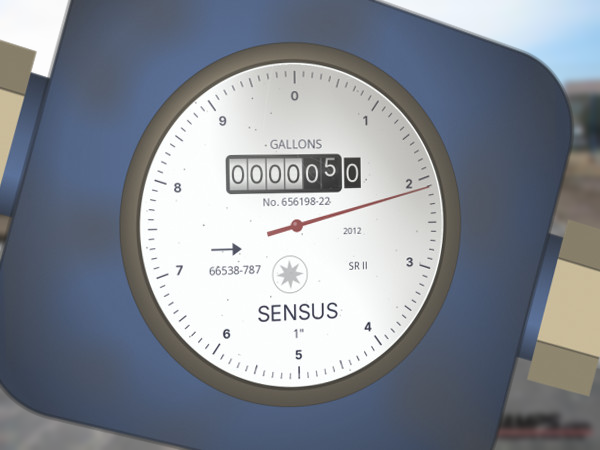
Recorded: value=52.1 unit=gal
